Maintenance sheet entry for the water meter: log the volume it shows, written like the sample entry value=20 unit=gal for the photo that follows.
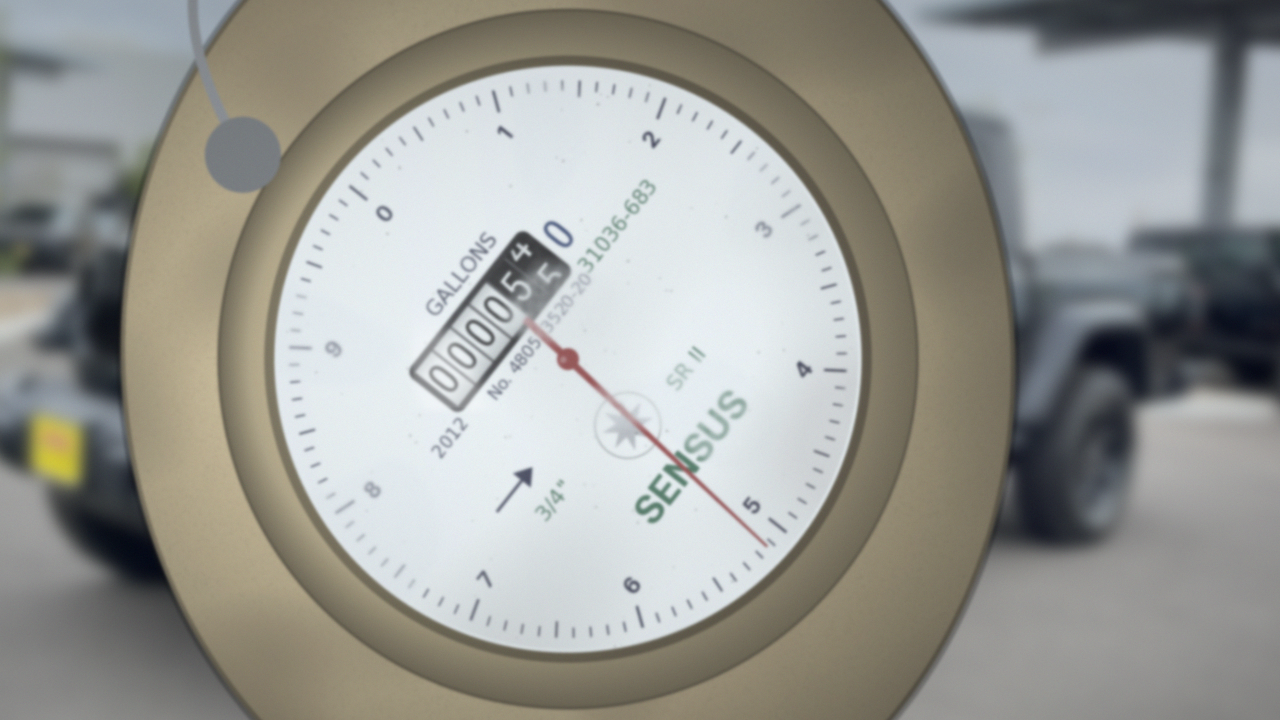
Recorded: value=545.1 unit=gal
